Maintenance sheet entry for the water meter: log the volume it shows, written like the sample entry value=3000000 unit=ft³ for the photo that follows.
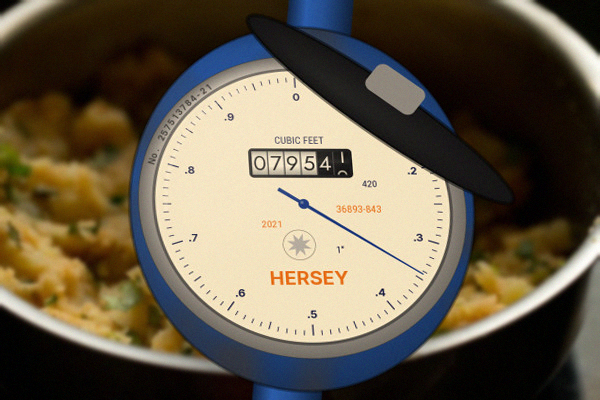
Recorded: value=79541.34 unit=ft³
